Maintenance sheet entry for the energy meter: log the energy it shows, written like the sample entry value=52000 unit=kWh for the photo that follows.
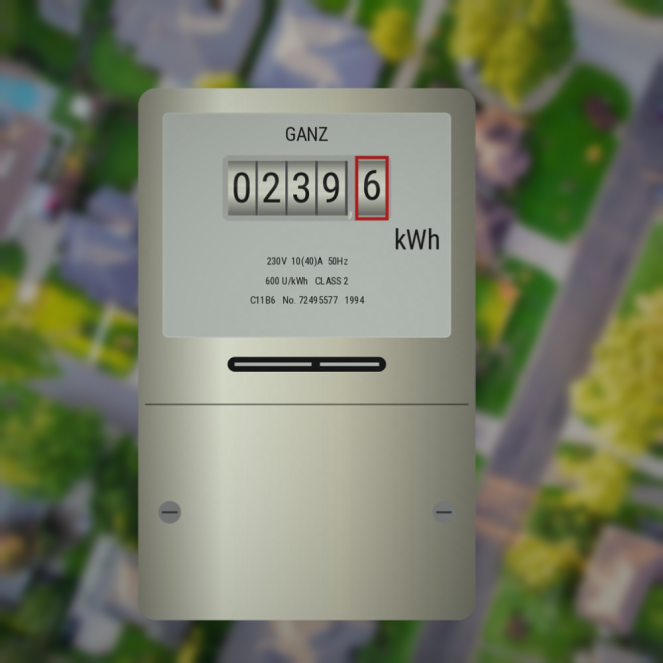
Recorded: value=239.6 unit=kWh
